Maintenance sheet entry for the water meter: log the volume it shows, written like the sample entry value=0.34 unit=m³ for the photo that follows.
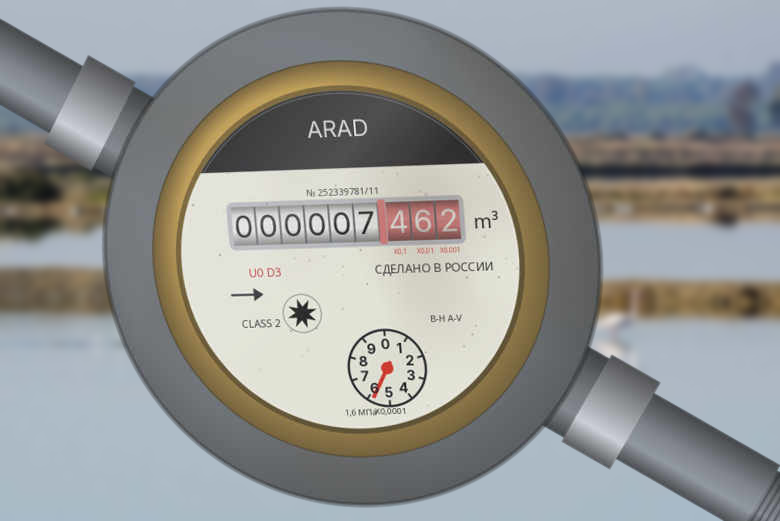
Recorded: value=7.4625 unit=m³
